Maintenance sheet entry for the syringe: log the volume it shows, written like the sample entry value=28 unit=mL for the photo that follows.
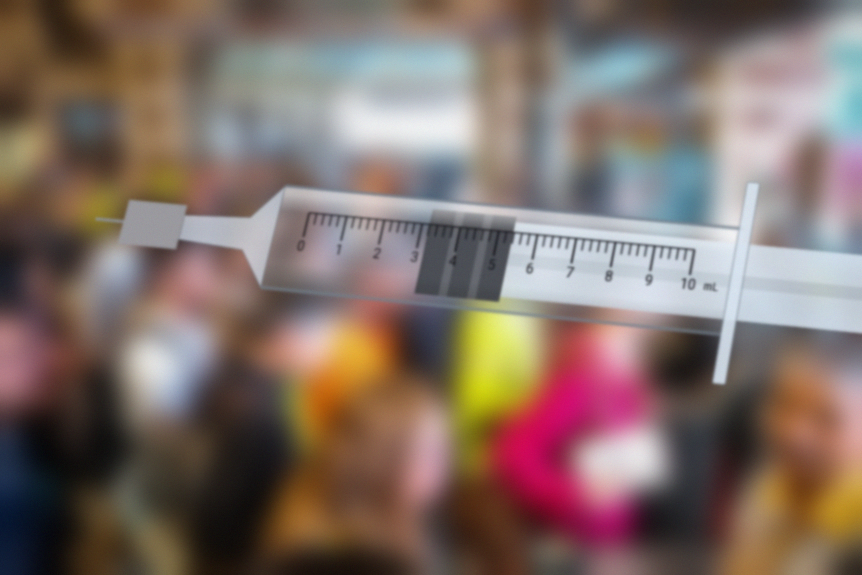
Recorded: value=3.2 unit=mL
